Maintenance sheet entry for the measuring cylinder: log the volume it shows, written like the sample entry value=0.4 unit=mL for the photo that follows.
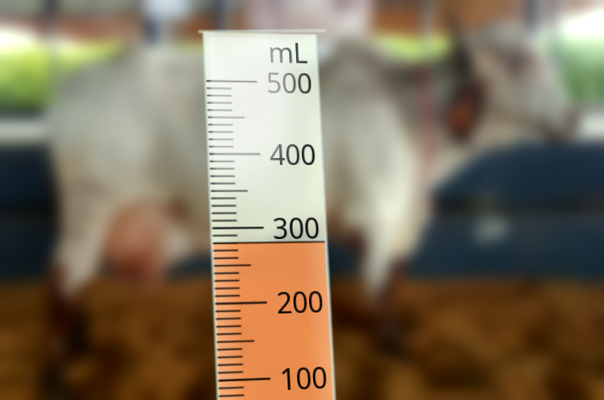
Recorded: value=280 unit=mL
